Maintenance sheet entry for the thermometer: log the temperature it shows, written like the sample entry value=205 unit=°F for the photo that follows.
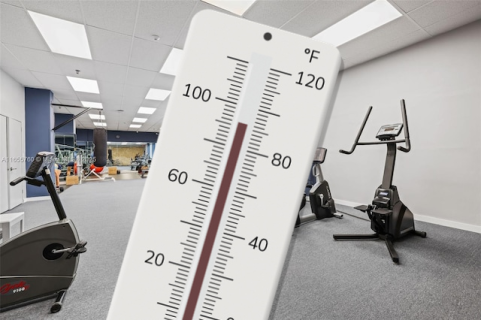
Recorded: value=92 unit=°F
